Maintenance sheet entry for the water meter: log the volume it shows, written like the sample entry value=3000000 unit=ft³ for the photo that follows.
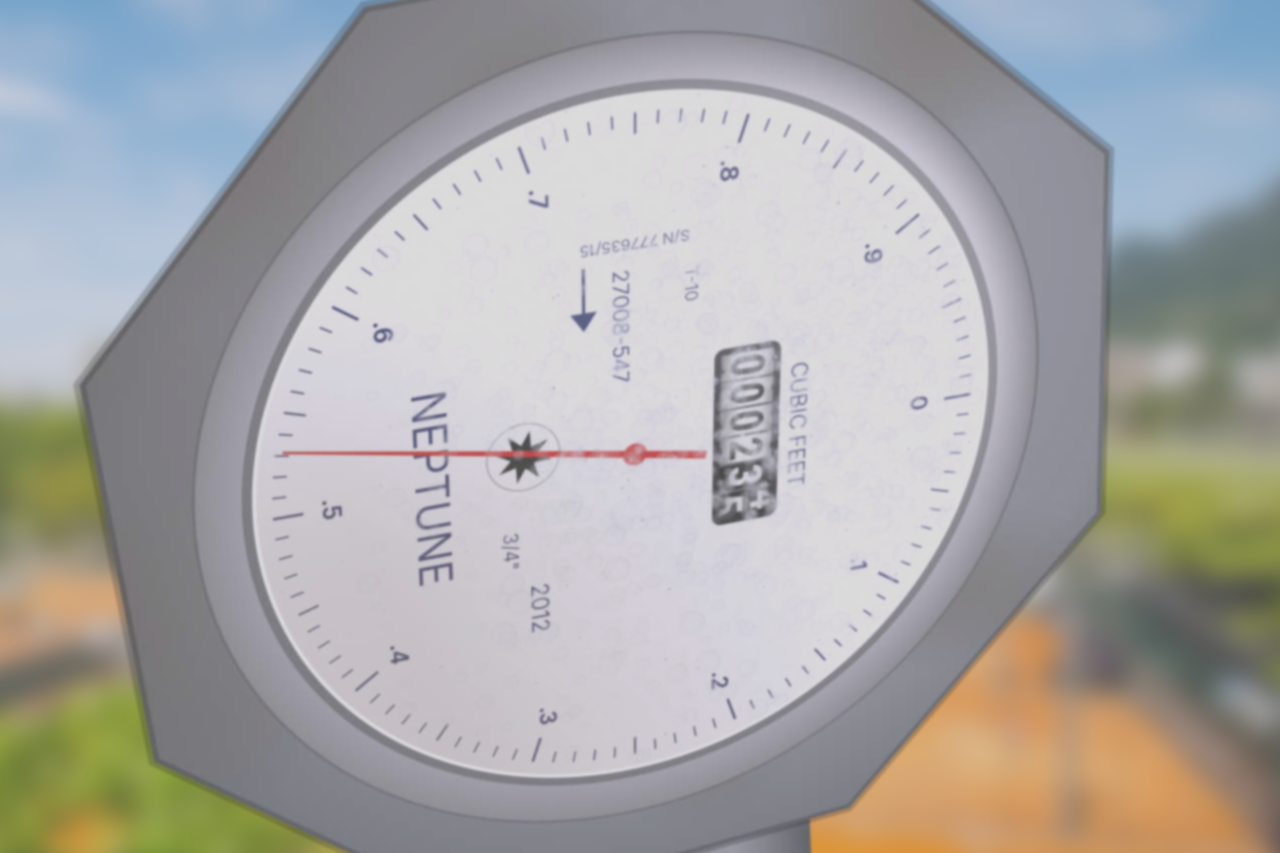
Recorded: value=234.53 unit=ft³
